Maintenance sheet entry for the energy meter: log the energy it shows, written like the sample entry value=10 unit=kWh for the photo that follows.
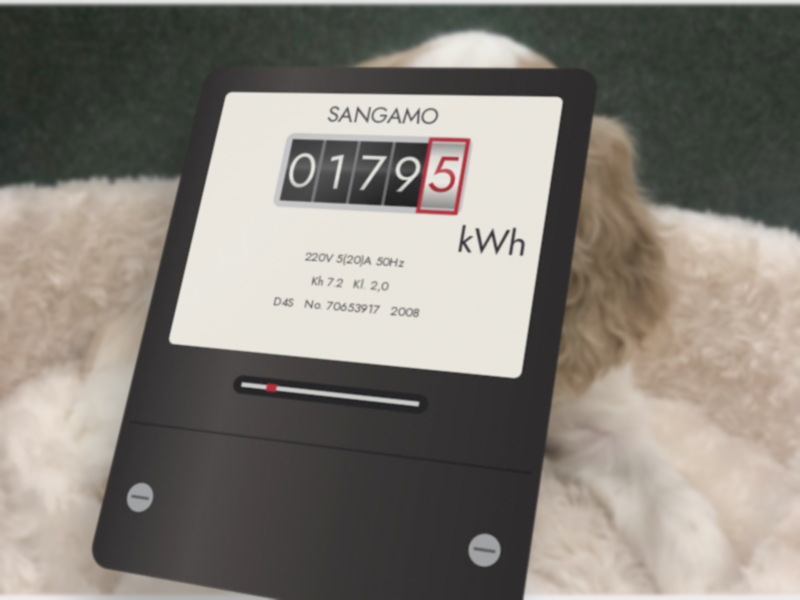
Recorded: value=179.5 unit=kWh
